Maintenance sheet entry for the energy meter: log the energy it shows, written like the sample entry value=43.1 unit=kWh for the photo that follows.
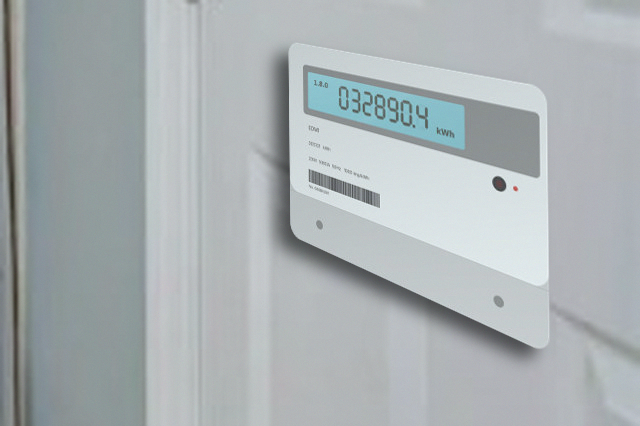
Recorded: value=32890.4 unit=kWh
